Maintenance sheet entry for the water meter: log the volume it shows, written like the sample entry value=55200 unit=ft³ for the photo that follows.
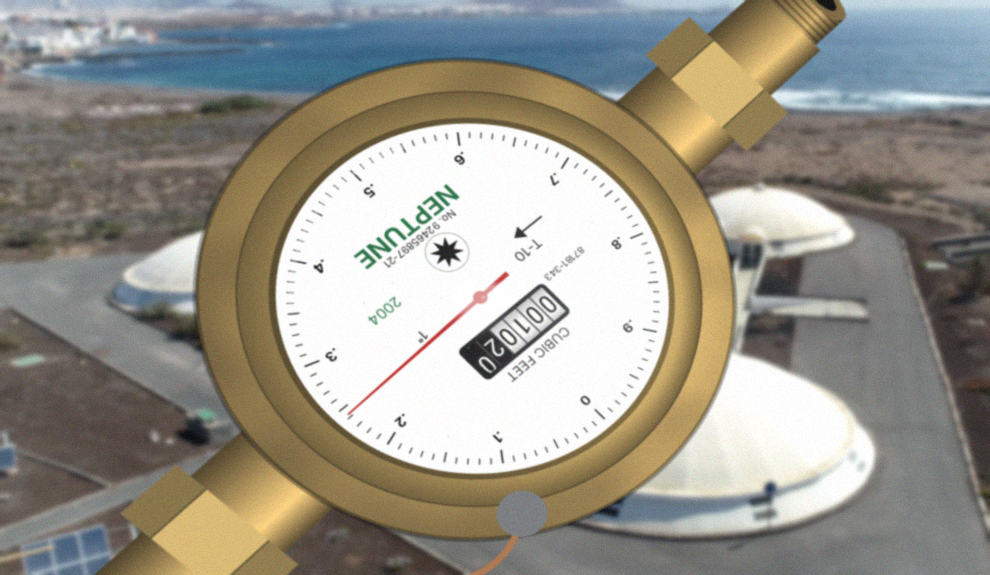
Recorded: value=1020.24 unit=ft³
